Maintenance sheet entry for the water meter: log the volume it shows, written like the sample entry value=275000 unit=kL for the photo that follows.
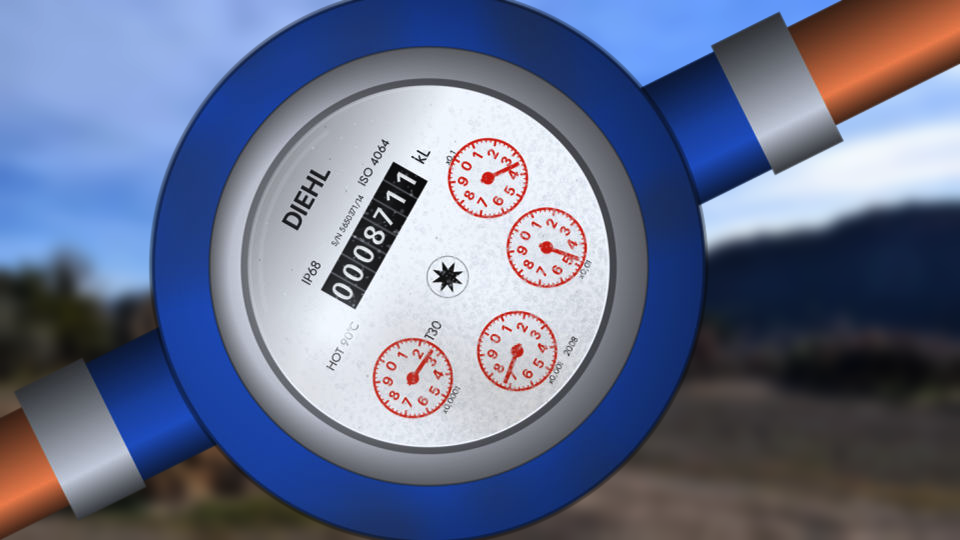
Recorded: value=8711.3472 unit=kL
